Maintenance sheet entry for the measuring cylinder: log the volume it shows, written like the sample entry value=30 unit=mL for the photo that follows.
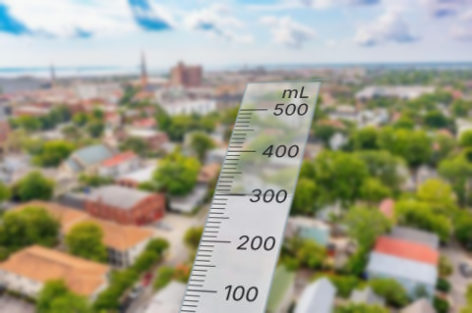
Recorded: value=300 unit=mL
